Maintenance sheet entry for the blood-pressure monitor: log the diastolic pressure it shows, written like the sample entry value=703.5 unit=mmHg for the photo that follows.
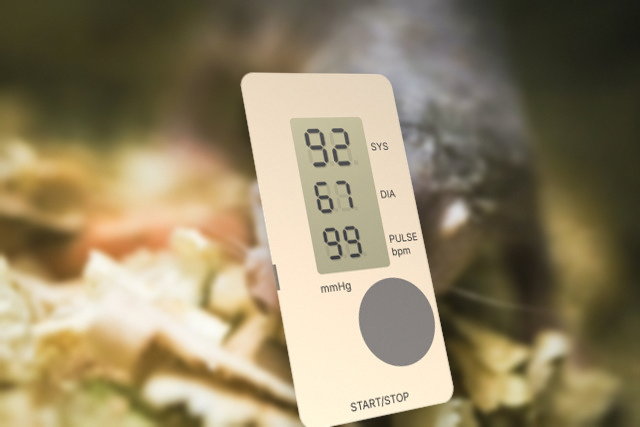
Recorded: value=67 unit=mmHg
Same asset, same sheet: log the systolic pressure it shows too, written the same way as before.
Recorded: value=92 unit=mmHg
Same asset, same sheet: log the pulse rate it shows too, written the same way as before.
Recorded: value=99 unit=bpm
